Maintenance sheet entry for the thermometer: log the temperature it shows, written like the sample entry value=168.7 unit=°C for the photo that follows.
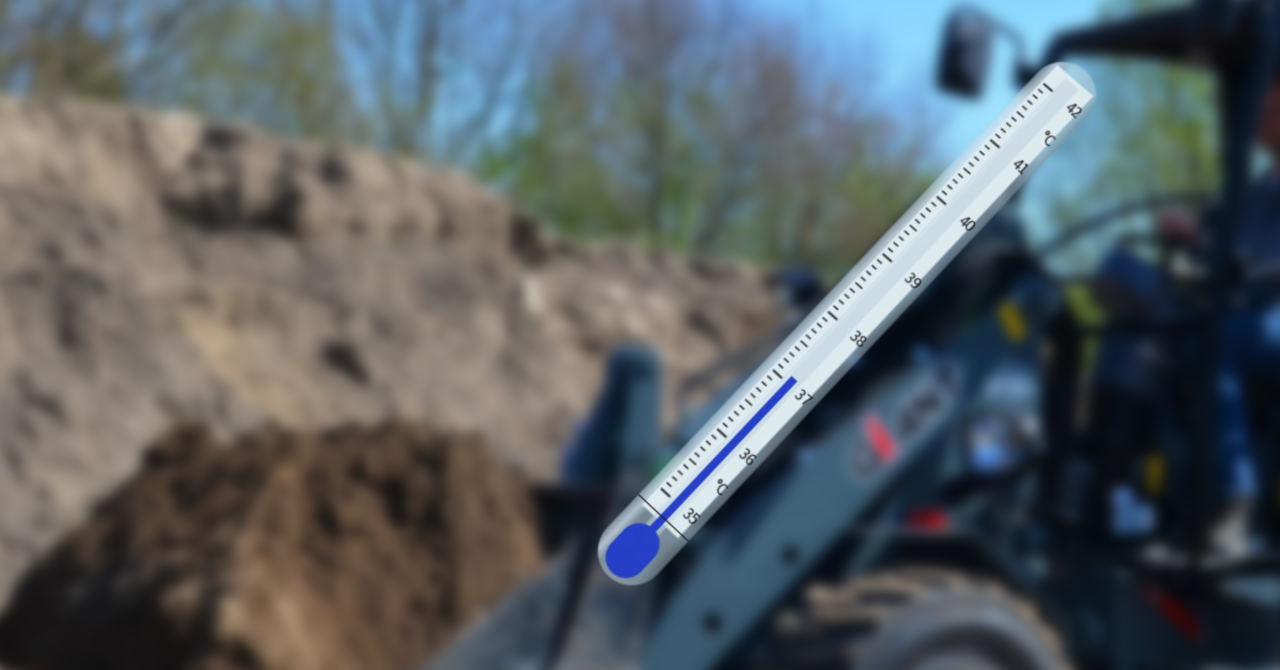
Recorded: value=37.1 unit=°C
